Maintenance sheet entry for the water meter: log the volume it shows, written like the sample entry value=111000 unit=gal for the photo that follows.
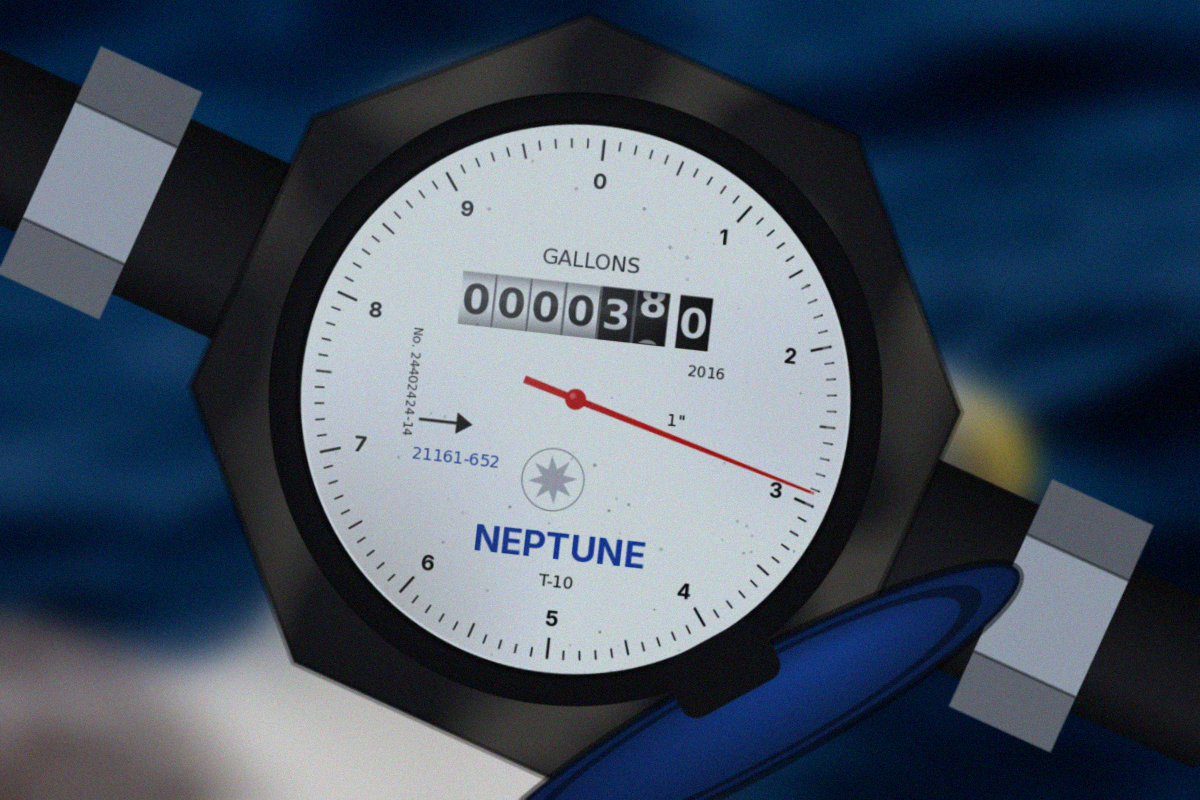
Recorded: value=382.9 unit=gal
